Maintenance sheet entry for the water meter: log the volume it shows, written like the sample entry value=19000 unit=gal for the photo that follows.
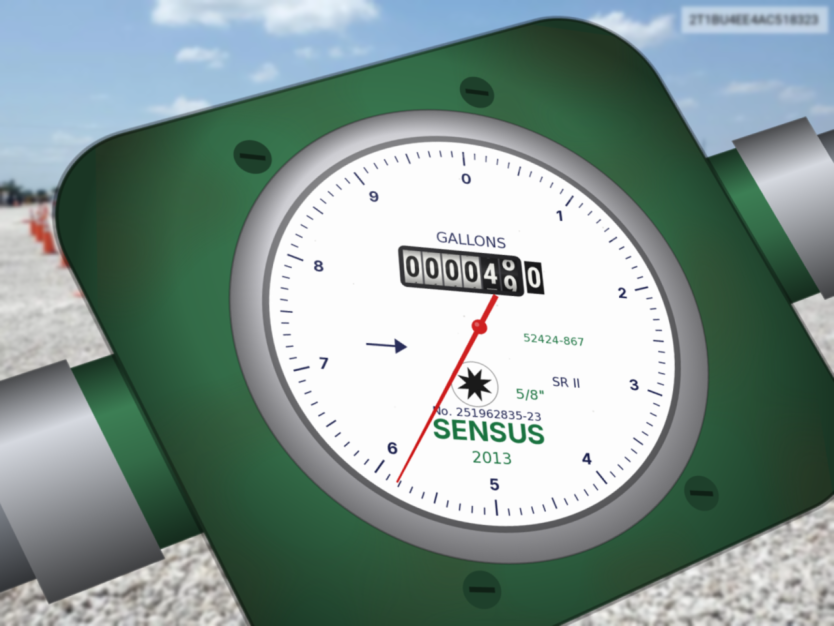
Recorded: value=485.8 unit=gal
